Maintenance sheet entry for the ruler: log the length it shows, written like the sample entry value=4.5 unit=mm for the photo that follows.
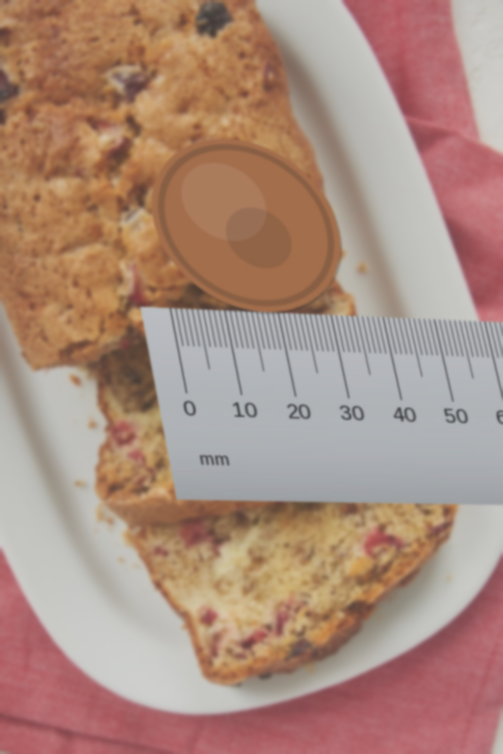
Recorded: value=35 unit=mm
